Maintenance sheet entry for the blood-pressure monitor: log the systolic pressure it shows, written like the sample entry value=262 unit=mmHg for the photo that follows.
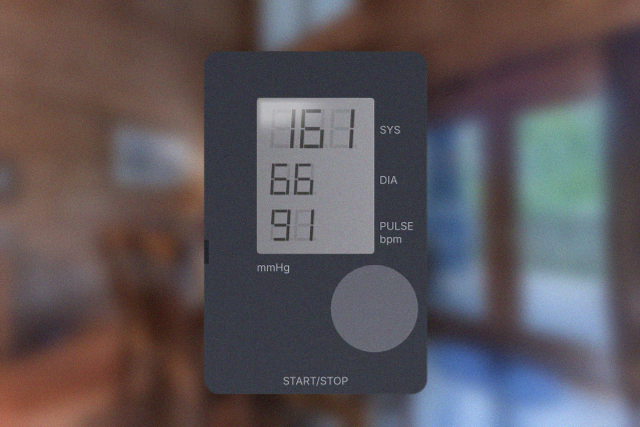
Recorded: value=161 unit=mmHg
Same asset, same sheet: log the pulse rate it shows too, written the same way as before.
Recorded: value=91 unit=bpm
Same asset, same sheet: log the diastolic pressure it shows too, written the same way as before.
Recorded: value=66 unit=mmHg
